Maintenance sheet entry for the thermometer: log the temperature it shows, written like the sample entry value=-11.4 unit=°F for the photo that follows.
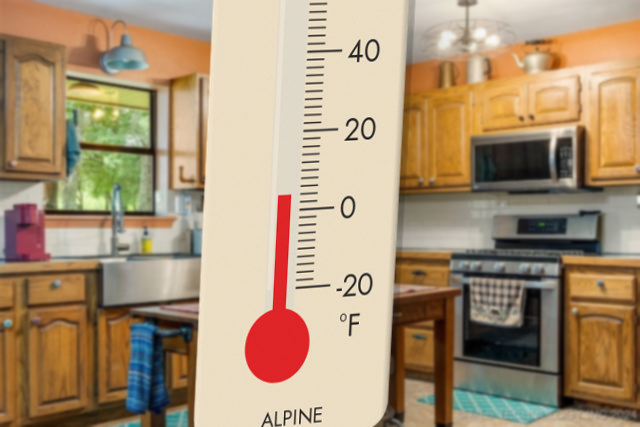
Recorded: value=4 unit=°F
